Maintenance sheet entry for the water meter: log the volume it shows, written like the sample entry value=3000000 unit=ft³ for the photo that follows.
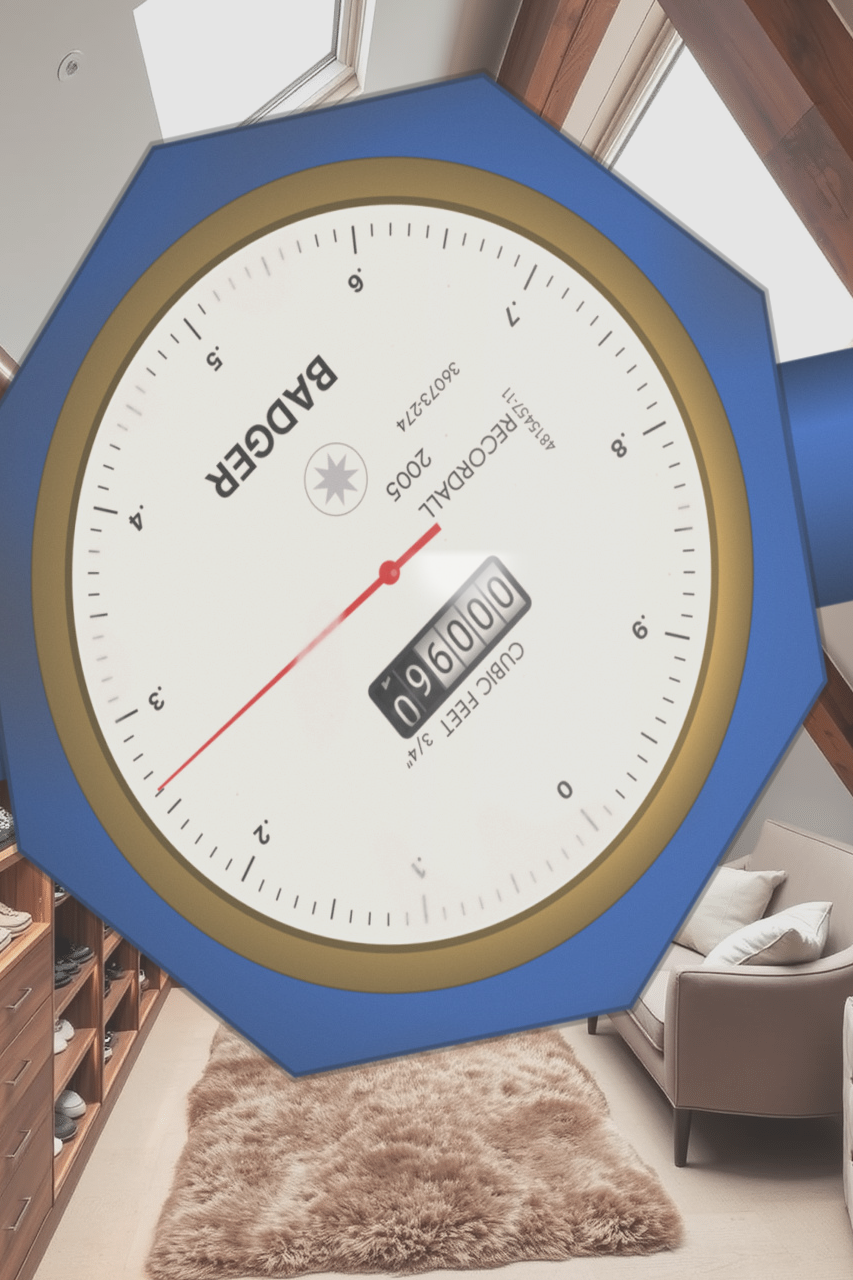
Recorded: value=960.26 unit=ft³
